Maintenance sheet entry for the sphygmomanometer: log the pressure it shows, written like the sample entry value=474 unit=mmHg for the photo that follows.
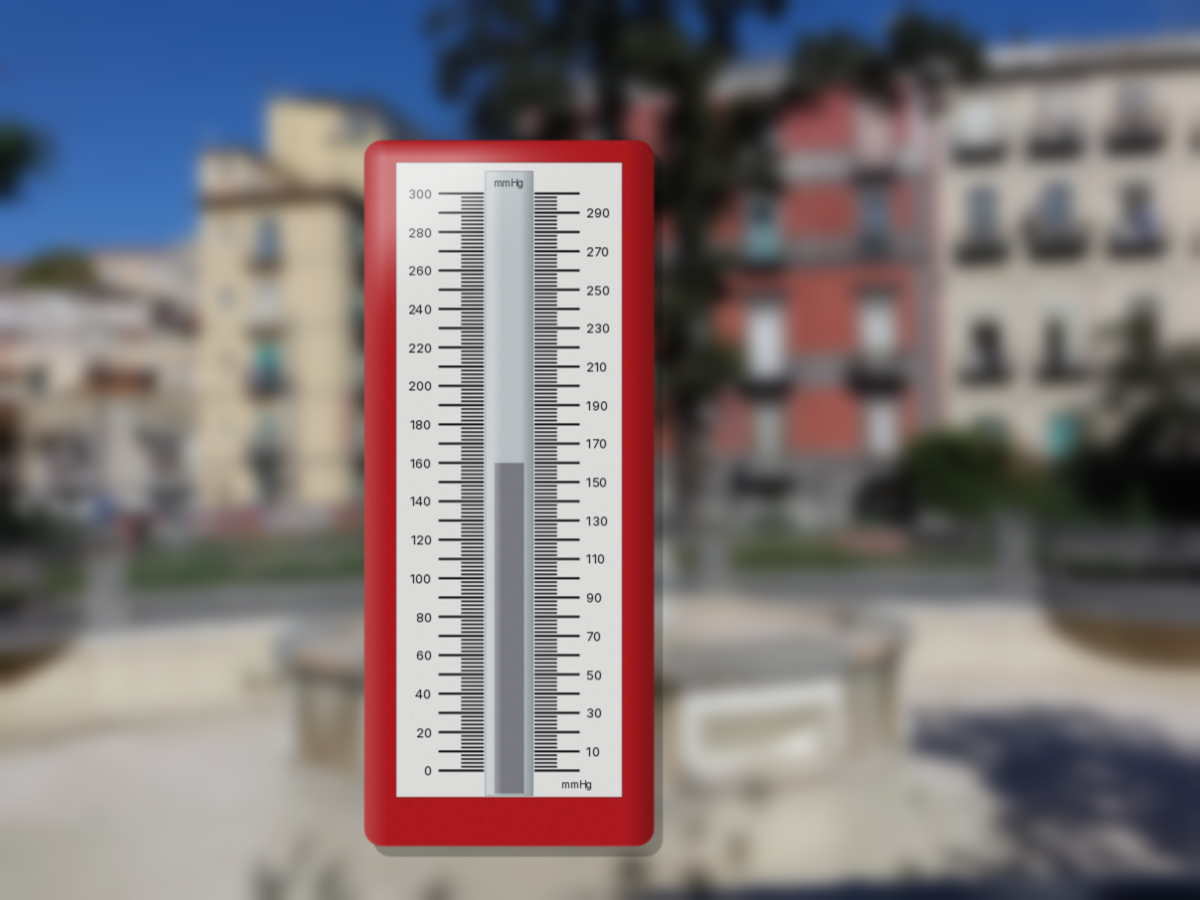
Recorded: value=160 unit=mmHg
